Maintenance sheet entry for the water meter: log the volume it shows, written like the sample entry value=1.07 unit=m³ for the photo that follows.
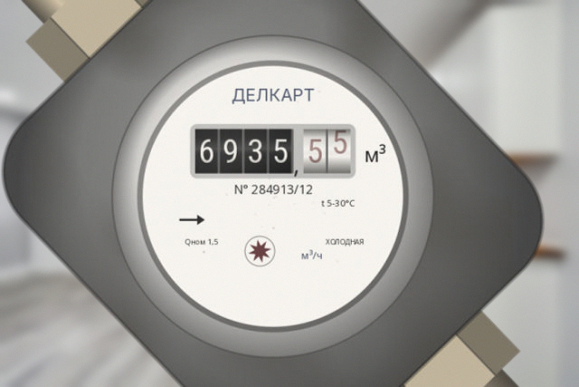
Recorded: value=6935.55 unit=m³
